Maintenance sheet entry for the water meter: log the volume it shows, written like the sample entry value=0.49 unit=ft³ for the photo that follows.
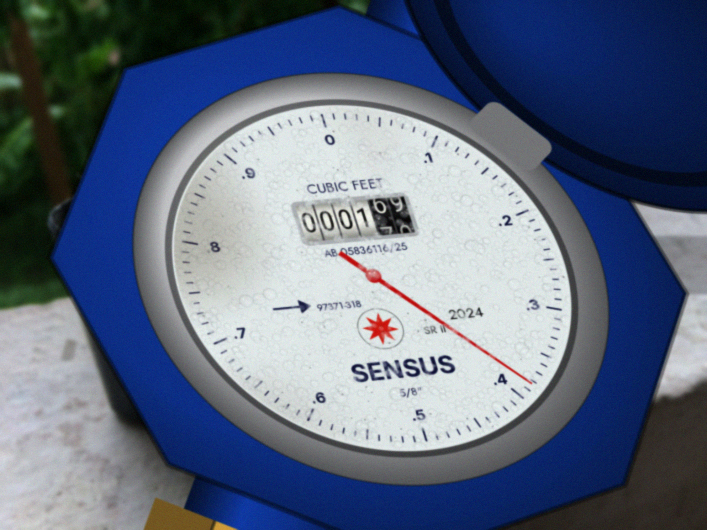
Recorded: value=169.38 unit=ft³
